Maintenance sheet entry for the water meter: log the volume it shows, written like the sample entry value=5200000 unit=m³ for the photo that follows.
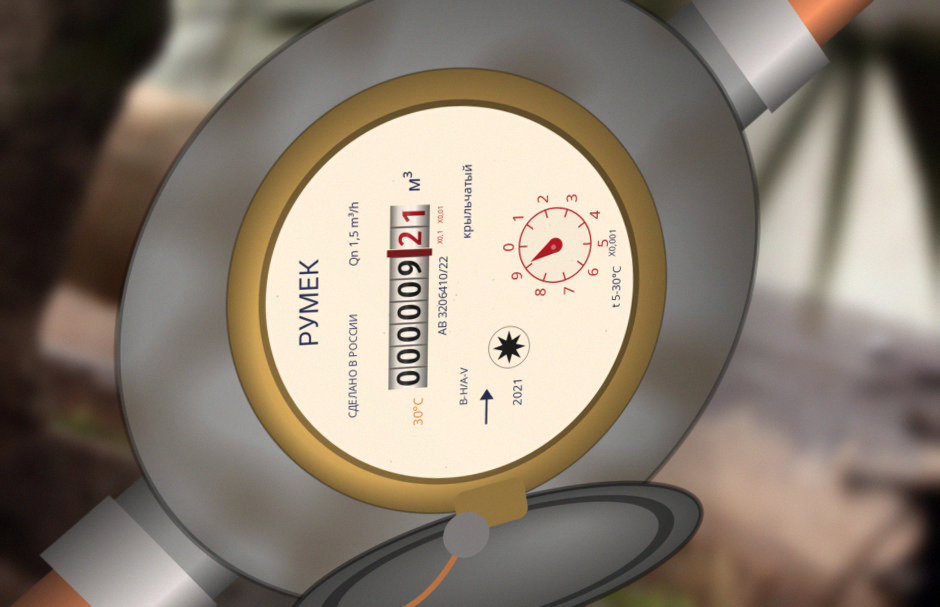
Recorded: value=9.209 unit=m³
